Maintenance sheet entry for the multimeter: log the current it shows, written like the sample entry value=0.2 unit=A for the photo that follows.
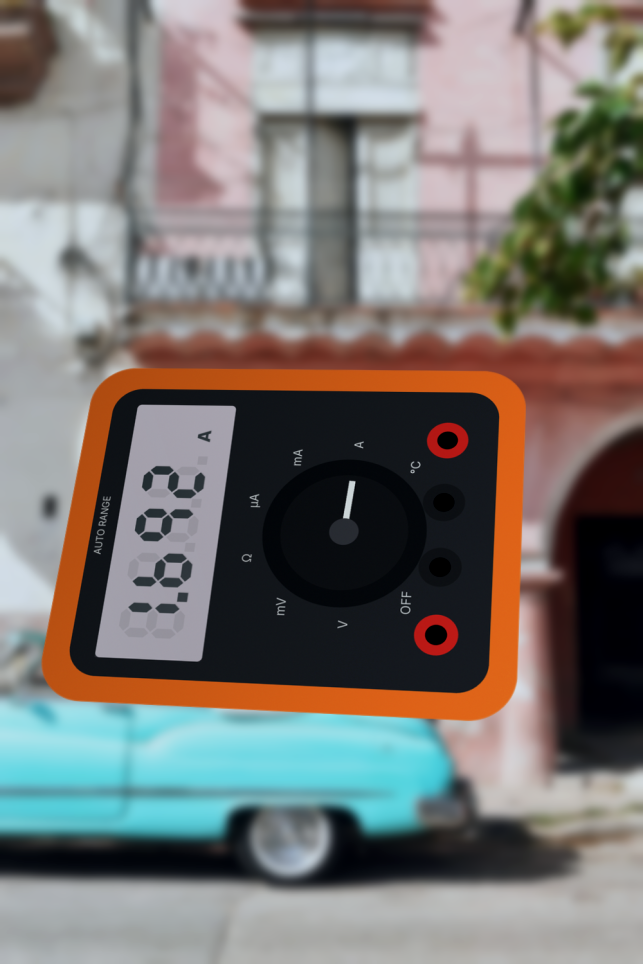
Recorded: value=1.692 unit=A
